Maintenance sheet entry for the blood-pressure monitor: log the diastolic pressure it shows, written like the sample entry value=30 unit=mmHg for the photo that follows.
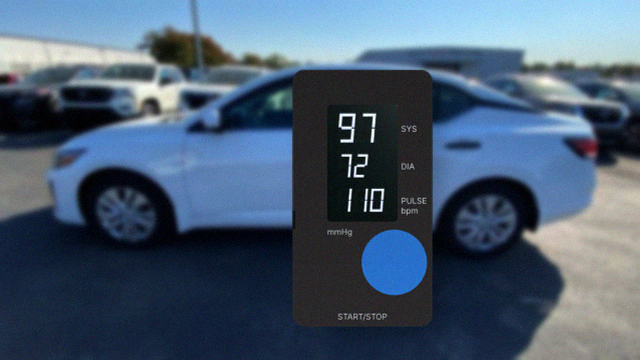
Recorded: value=72 unit=mmHg
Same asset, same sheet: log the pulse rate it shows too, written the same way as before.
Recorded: value=110 unit=bpm
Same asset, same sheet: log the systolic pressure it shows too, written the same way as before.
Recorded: value=97 unit=mmHg
